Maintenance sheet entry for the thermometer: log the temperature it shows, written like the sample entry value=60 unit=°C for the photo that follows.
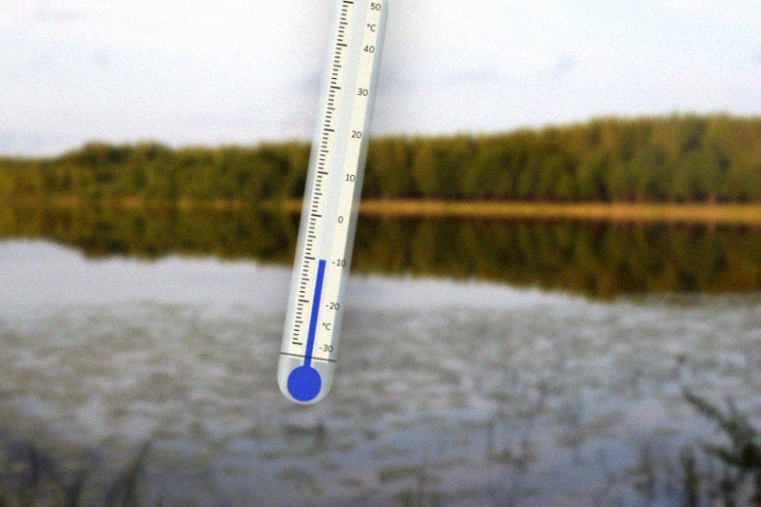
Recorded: value=-10 unit=°C
